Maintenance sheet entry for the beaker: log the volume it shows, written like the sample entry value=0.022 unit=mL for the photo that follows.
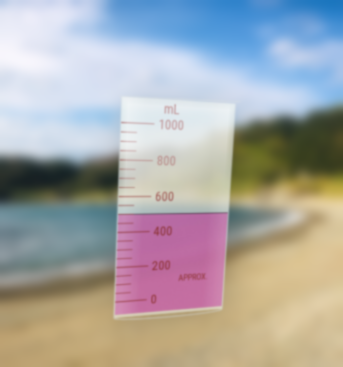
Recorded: value=500 unit=mL
